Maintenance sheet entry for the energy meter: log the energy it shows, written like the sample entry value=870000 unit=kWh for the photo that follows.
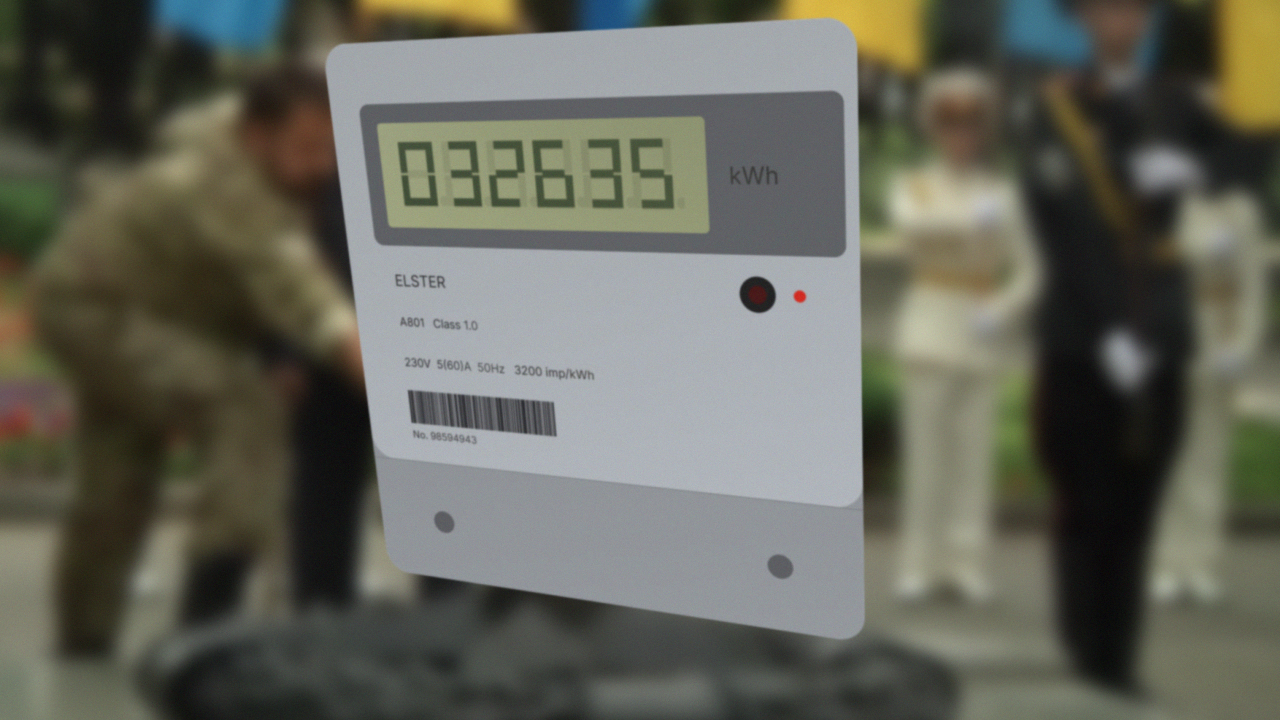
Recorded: value=32635 unit=kWh
